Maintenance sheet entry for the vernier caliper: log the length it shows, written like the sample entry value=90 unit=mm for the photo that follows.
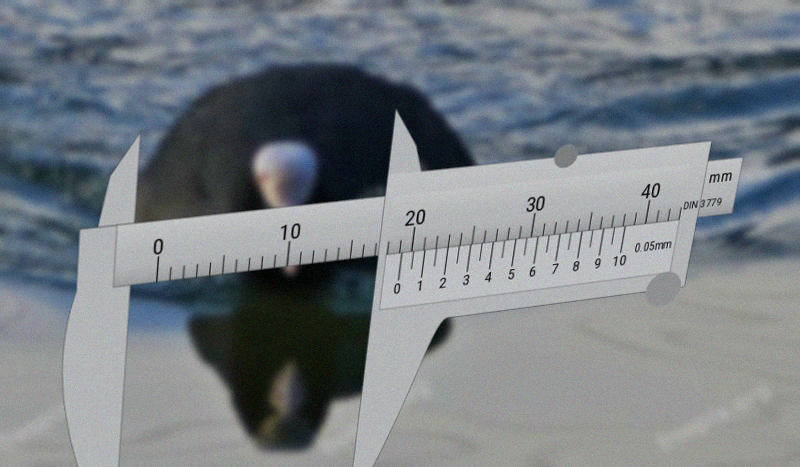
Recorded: value=19.2 unit=mm
